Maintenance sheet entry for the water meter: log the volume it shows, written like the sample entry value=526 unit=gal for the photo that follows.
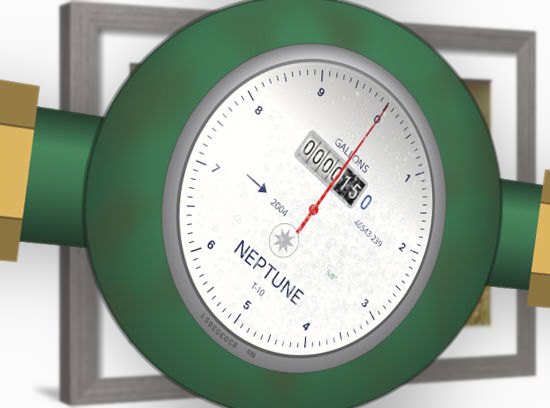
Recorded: value=150.0 unit=gal
